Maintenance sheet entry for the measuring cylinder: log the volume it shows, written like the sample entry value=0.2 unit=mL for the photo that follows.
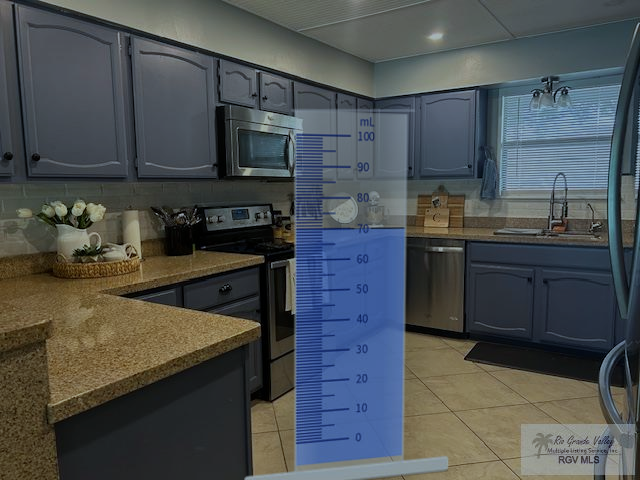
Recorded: value=70 unit=mL
